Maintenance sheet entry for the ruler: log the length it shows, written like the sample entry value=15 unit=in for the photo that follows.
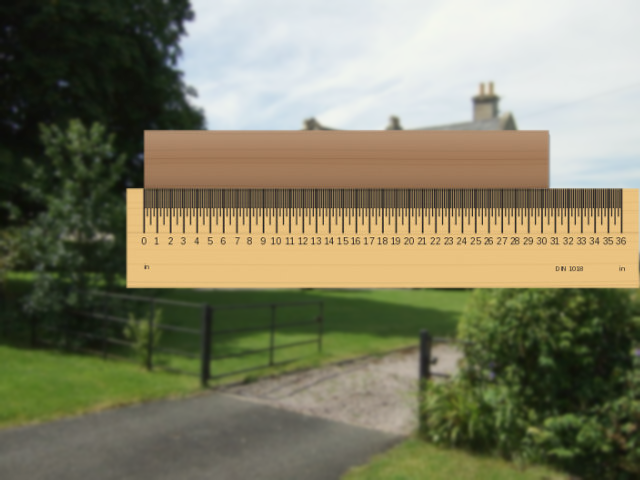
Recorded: value=30.5 unit=in
